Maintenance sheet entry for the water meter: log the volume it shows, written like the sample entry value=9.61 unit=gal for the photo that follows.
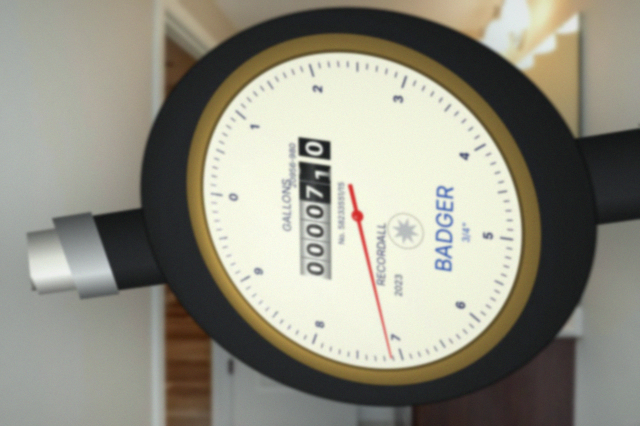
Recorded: value=707.1 unit=gal
